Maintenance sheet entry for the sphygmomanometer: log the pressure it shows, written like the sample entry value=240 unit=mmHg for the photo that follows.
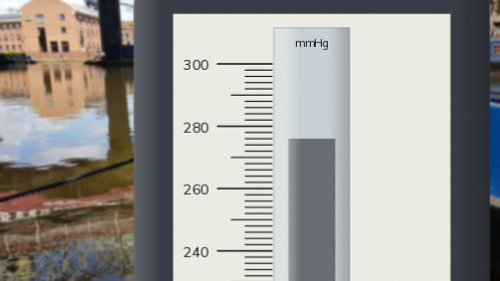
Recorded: value=276 unit=mmHg
